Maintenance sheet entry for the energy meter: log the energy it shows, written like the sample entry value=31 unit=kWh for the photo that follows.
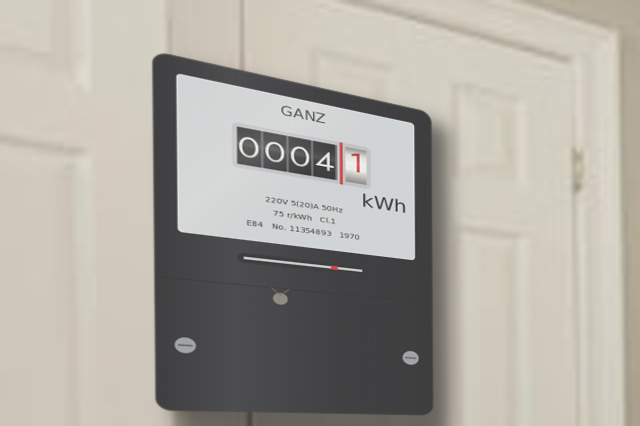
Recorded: value=4.1 unit=kWh
